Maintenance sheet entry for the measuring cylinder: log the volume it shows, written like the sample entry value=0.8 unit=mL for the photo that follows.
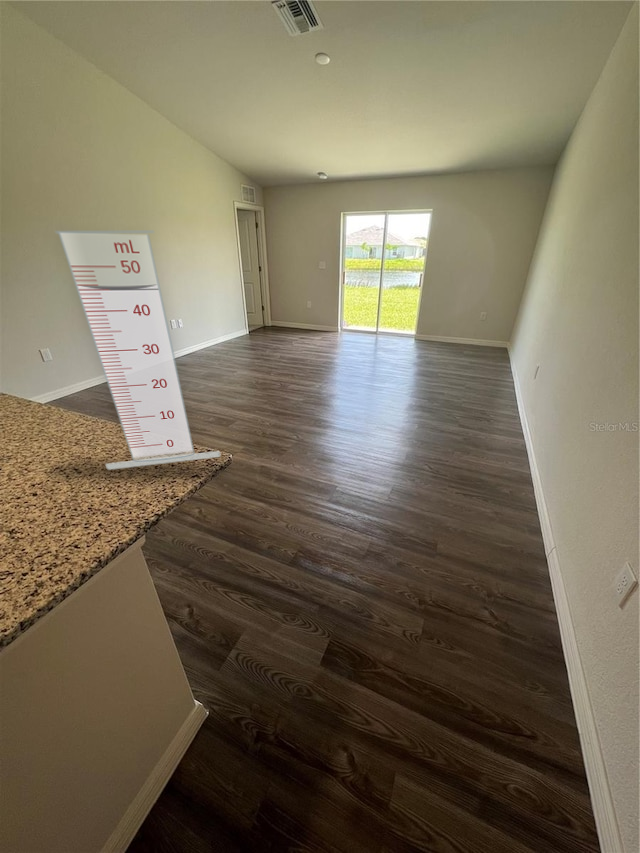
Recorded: value=45 unit=mL
